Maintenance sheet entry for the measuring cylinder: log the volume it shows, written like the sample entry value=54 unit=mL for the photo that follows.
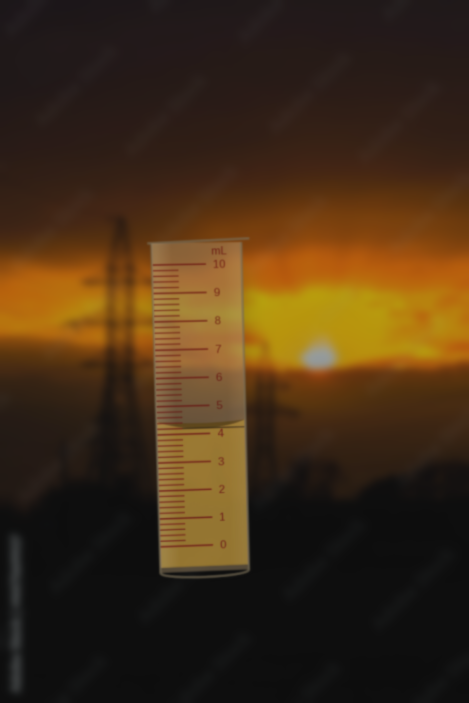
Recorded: value=4.2 unit=mL
